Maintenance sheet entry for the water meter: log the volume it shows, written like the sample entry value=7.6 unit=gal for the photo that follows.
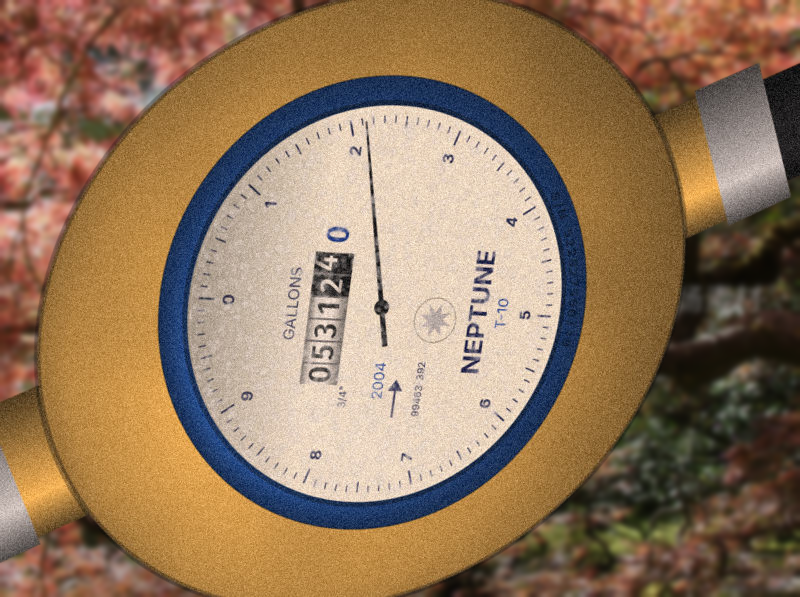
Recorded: value=531242.1 unit=gal
